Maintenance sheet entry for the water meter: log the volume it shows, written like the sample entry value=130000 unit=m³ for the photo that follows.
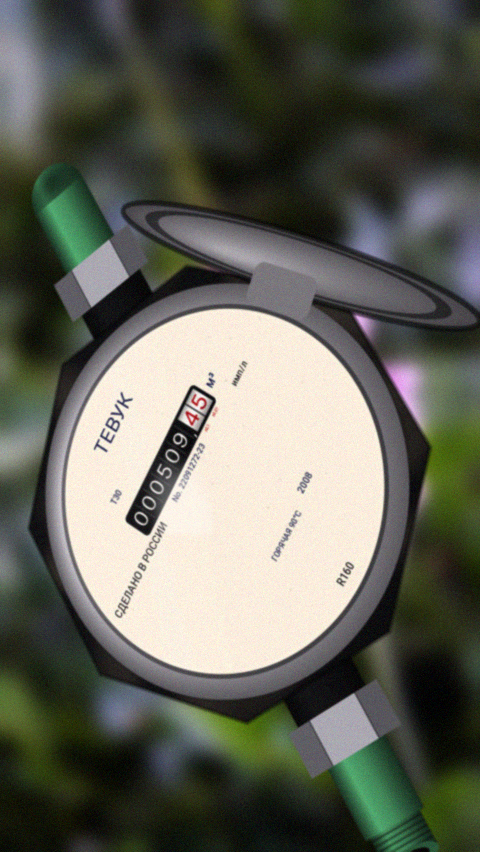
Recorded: value=509.45 unit=m³
